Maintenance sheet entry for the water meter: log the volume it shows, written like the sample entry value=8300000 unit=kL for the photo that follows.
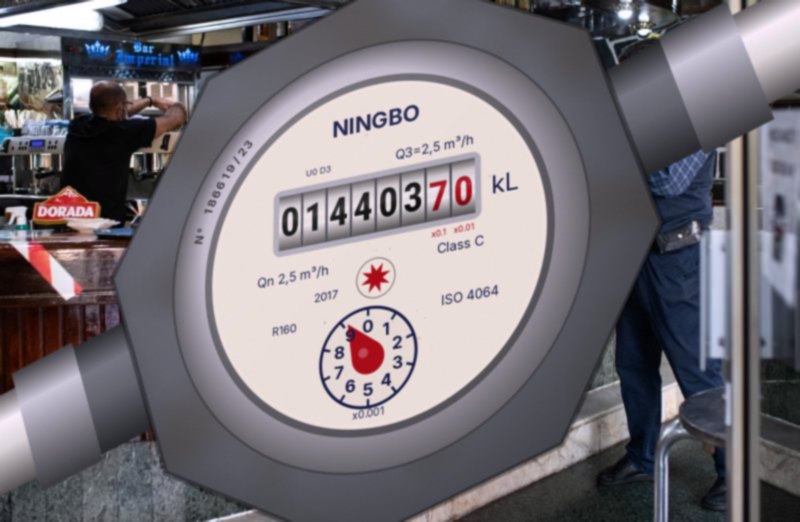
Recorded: value=14403.699 unit=kL
